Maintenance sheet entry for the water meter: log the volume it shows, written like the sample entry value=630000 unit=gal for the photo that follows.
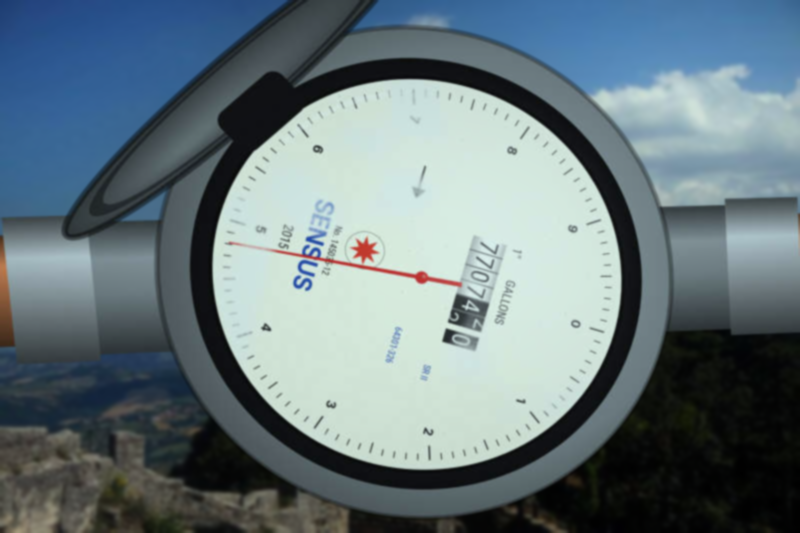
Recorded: value=7707424.8 unit=gal
